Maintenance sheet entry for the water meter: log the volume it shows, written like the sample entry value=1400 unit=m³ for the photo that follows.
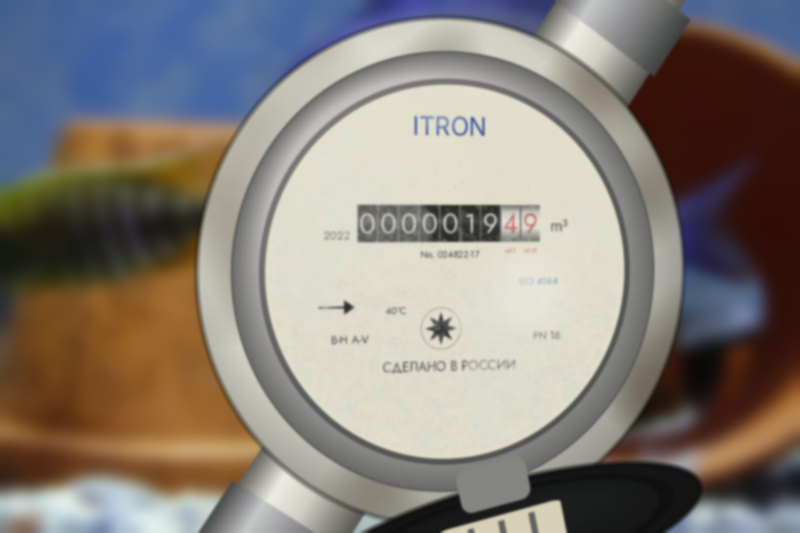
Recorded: value=19.49 unit=m³
